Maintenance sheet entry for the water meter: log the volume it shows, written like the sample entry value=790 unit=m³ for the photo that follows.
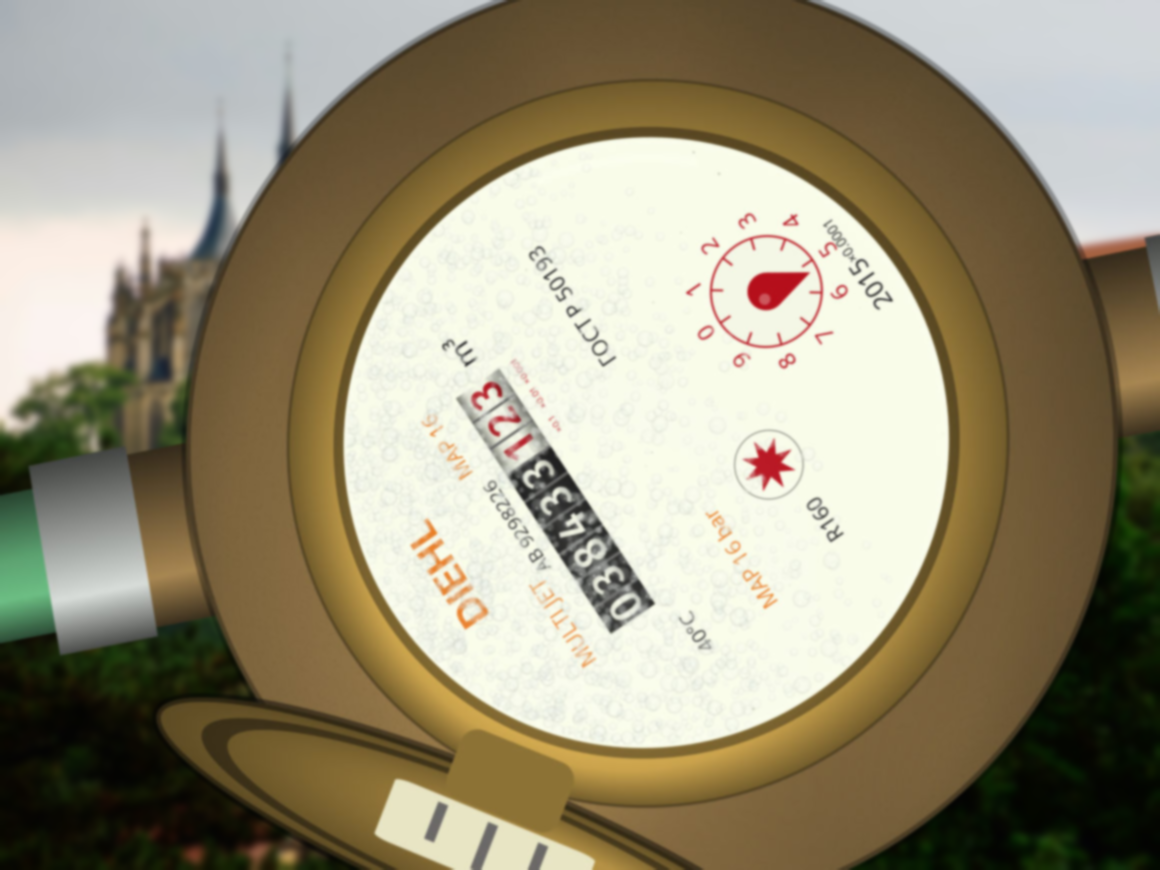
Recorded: value=38433.1235 unit=m³
